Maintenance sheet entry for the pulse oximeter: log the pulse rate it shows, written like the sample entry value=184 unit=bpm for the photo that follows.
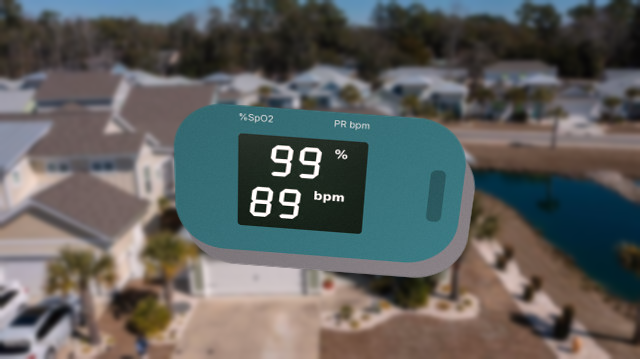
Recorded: value=89 unit=bpm
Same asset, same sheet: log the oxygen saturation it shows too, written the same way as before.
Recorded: value=99 unit=%
